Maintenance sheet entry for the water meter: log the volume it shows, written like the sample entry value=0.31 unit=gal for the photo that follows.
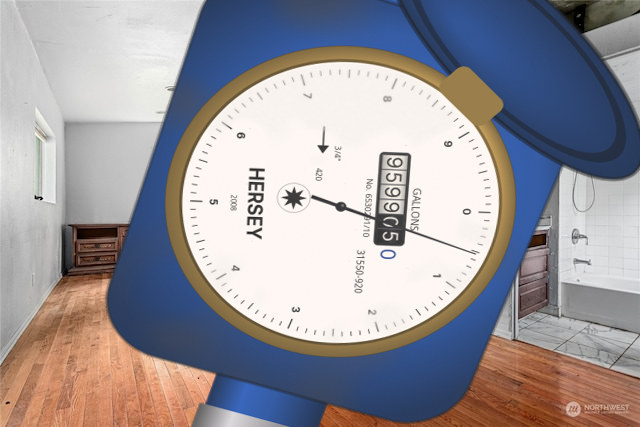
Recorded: value=9599050.5 unit=gal
